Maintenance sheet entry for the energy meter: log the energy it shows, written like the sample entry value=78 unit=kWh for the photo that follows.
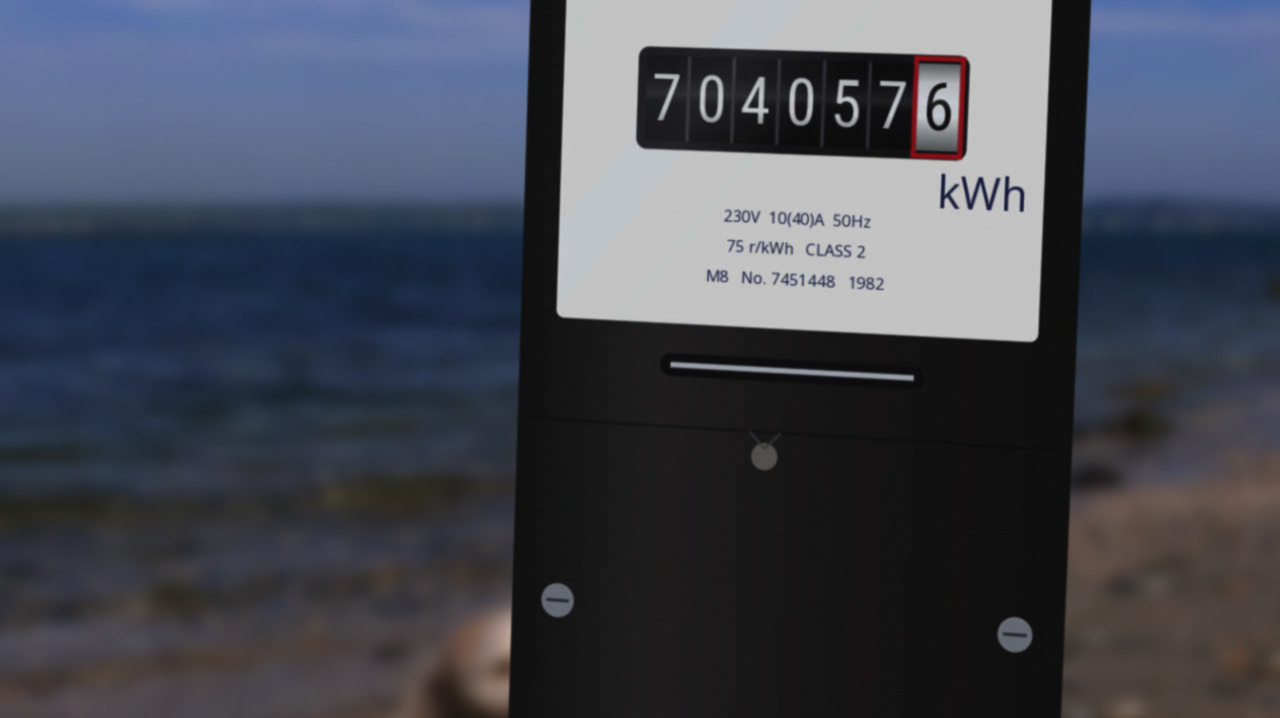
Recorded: value=704057.6 unit=kWh
